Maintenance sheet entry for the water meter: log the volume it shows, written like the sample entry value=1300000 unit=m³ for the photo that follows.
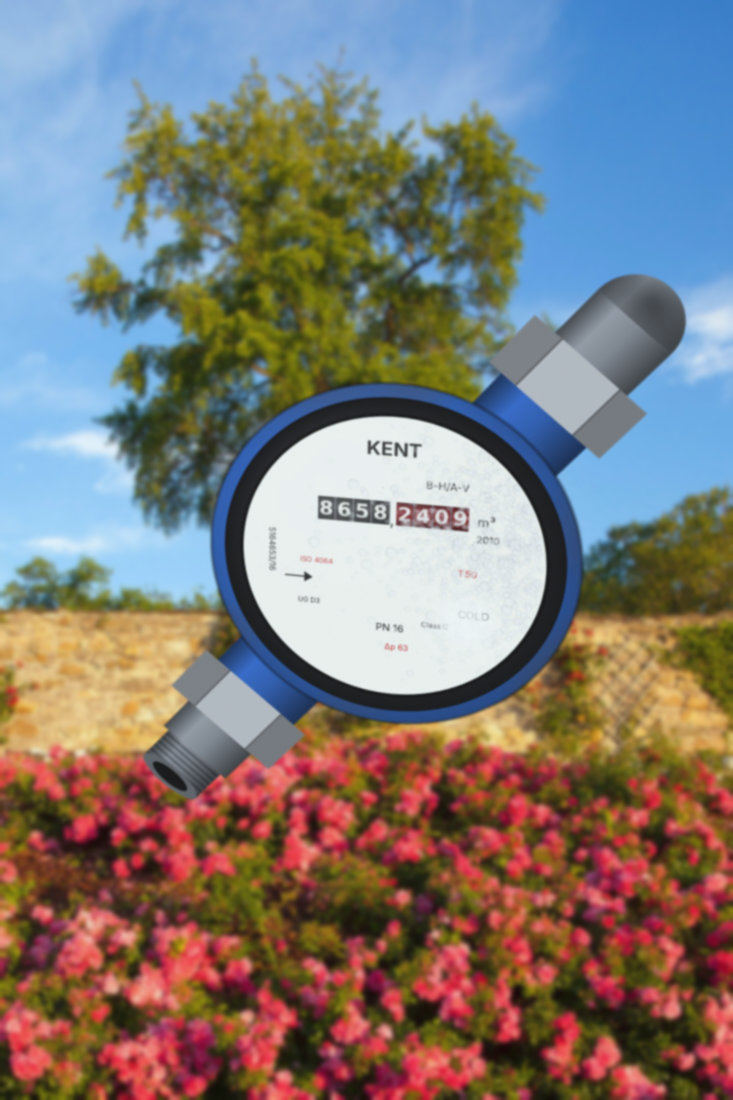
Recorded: value=8658.2409 unit=m³
